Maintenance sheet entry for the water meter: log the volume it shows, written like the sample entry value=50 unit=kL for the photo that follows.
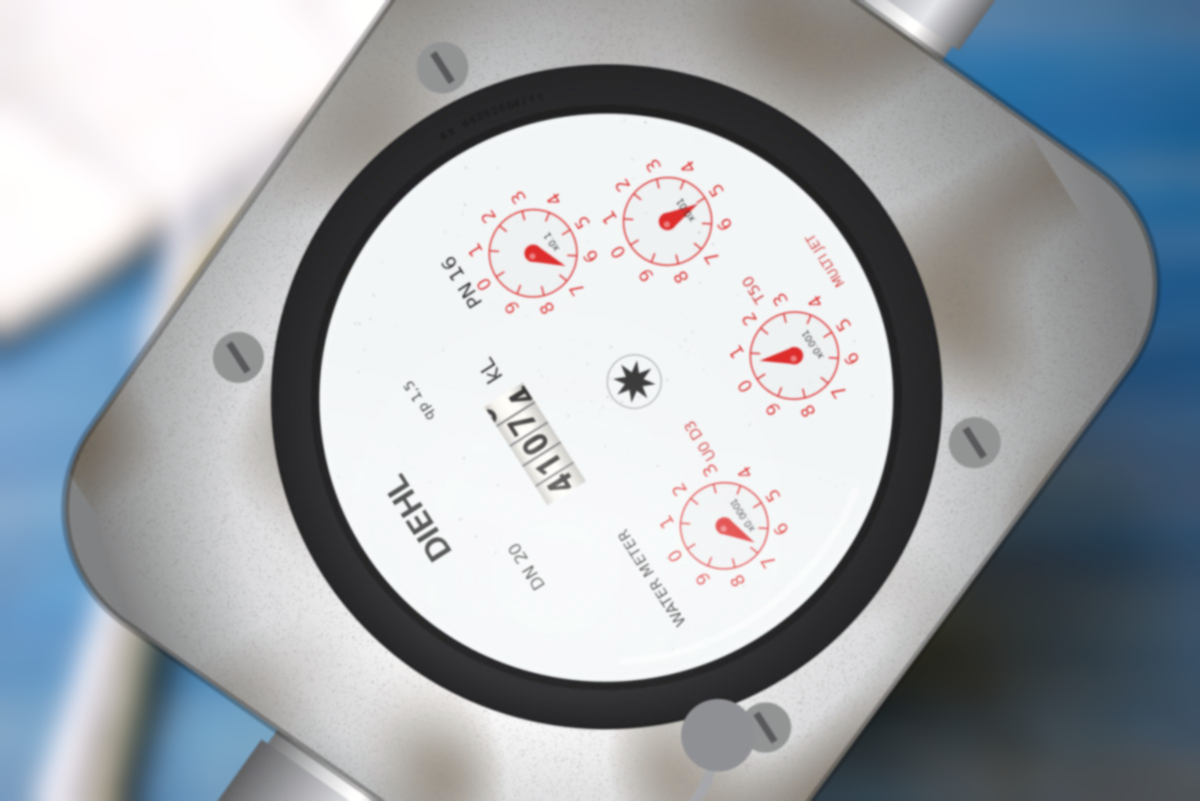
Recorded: value=41073.6506 unit=kL
